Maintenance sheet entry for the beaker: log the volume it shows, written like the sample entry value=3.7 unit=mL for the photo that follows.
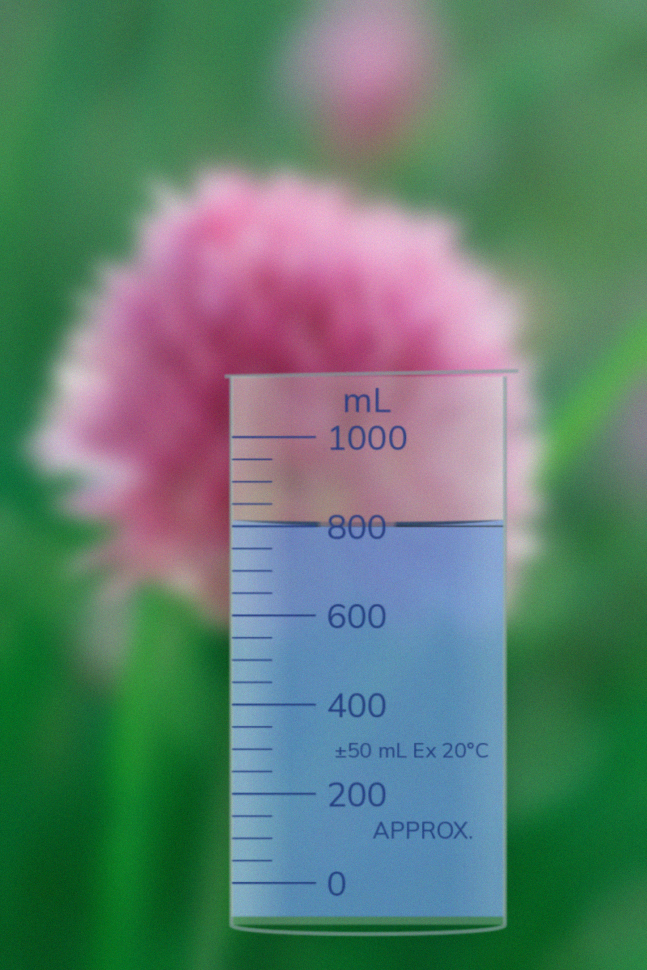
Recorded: value=800 unit=mL
